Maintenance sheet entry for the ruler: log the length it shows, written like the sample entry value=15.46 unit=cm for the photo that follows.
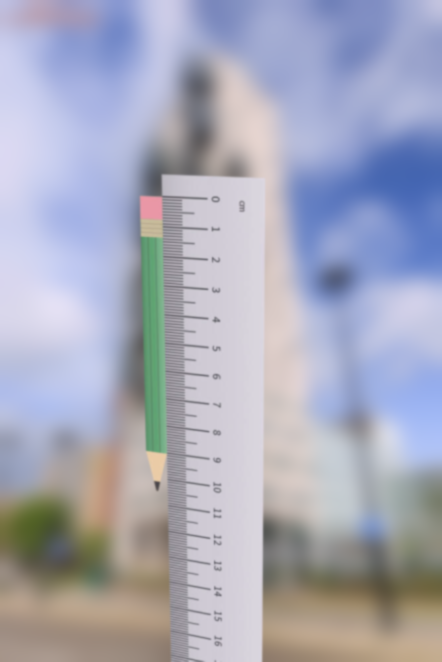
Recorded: value=10.5 unit=cm
